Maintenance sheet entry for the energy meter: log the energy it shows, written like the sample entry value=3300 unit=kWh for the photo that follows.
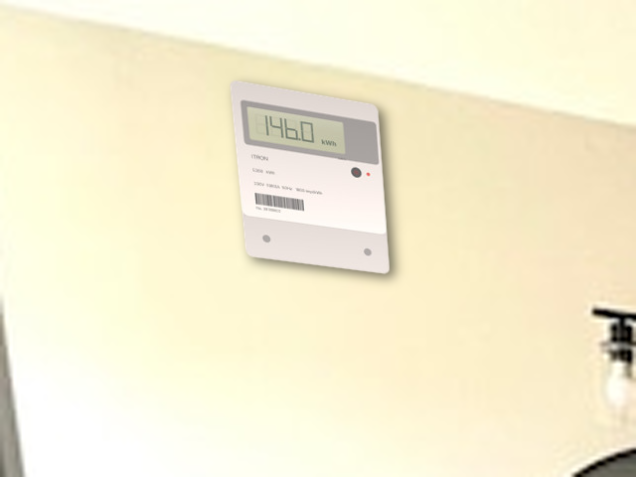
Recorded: value=146.0 unit=kWh
